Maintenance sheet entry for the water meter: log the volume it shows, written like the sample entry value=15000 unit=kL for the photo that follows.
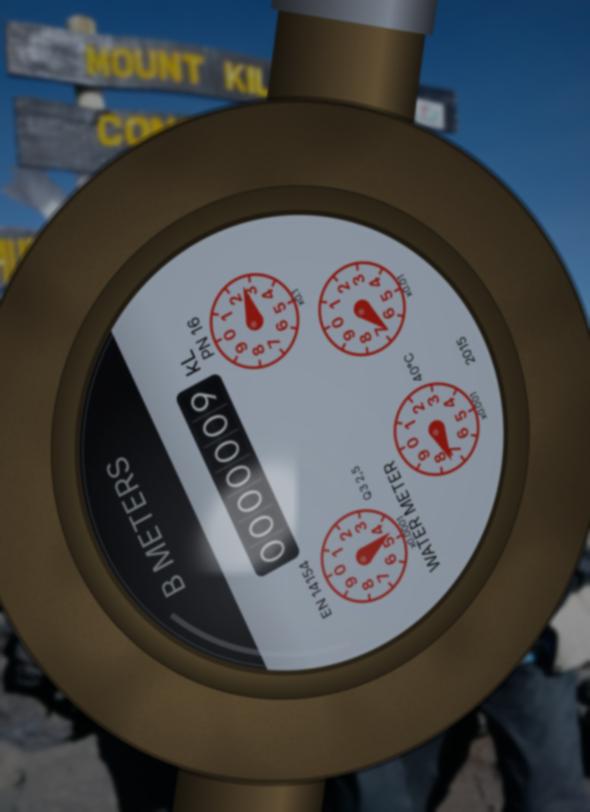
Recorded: value=9.2674 unit=kL
